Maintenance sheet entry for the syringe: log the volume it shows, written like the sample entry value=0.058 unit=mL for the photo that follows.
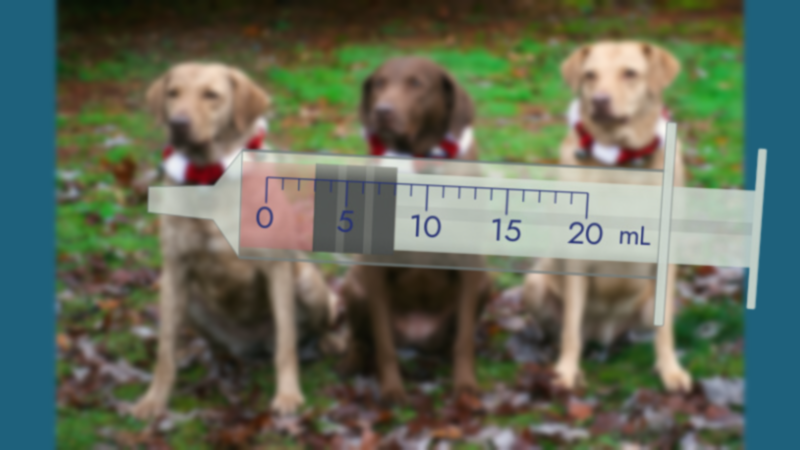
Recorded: value=3 unit=mL
